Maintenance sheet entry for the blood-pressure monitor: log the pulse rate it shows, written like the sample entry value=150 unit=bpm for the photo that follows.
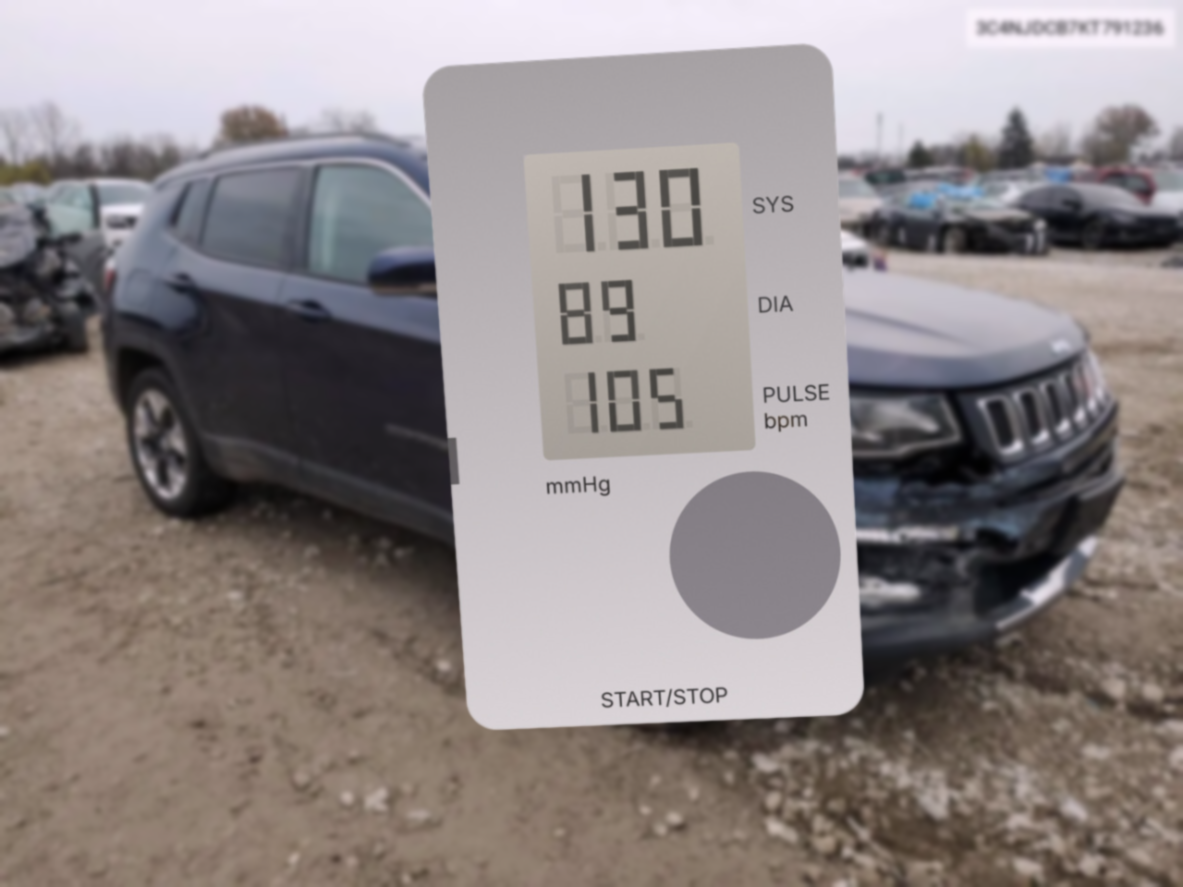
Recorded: value=105 unit=bpm
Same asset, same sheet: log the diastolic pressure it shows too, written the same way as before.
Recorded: value=89 unit=mmHg
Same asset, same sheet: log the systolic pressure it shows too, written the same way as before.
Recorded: value=130 unit=mmHg
